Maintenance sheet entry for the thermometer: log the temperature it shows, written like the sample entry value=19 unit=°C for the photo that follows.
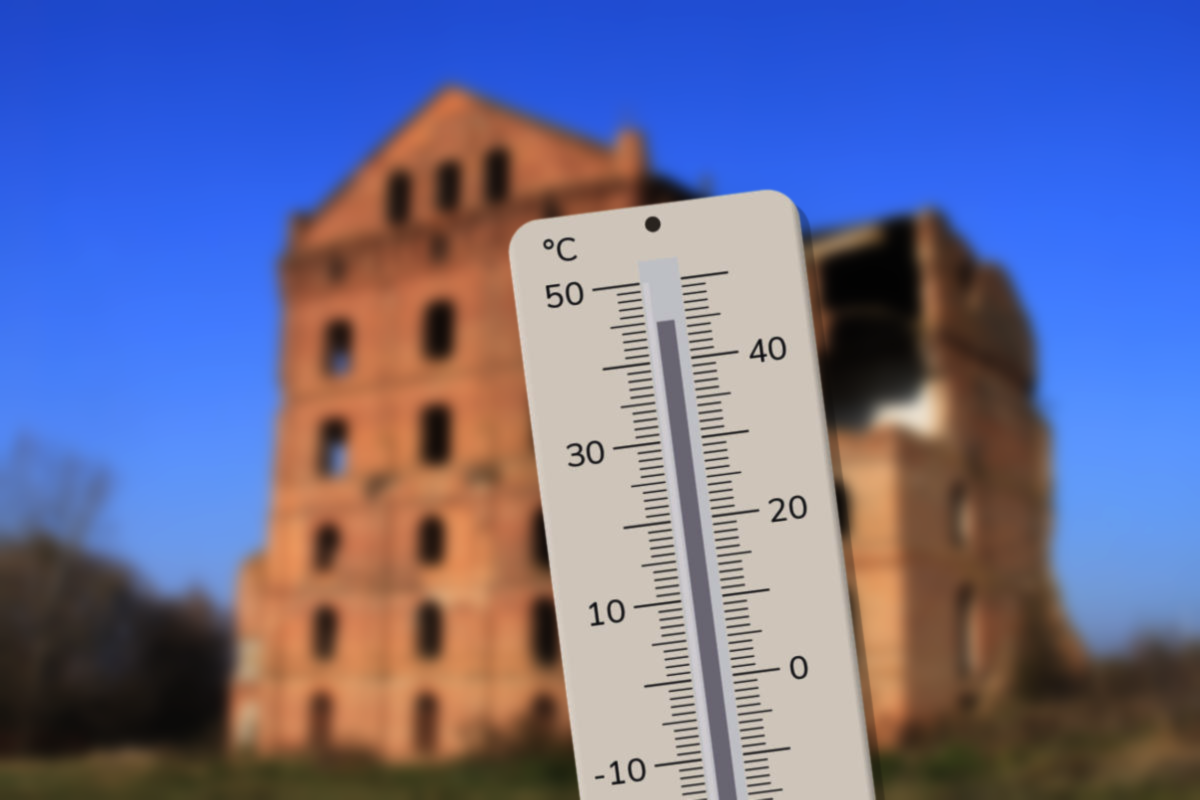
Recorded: value=45 unit=°C
